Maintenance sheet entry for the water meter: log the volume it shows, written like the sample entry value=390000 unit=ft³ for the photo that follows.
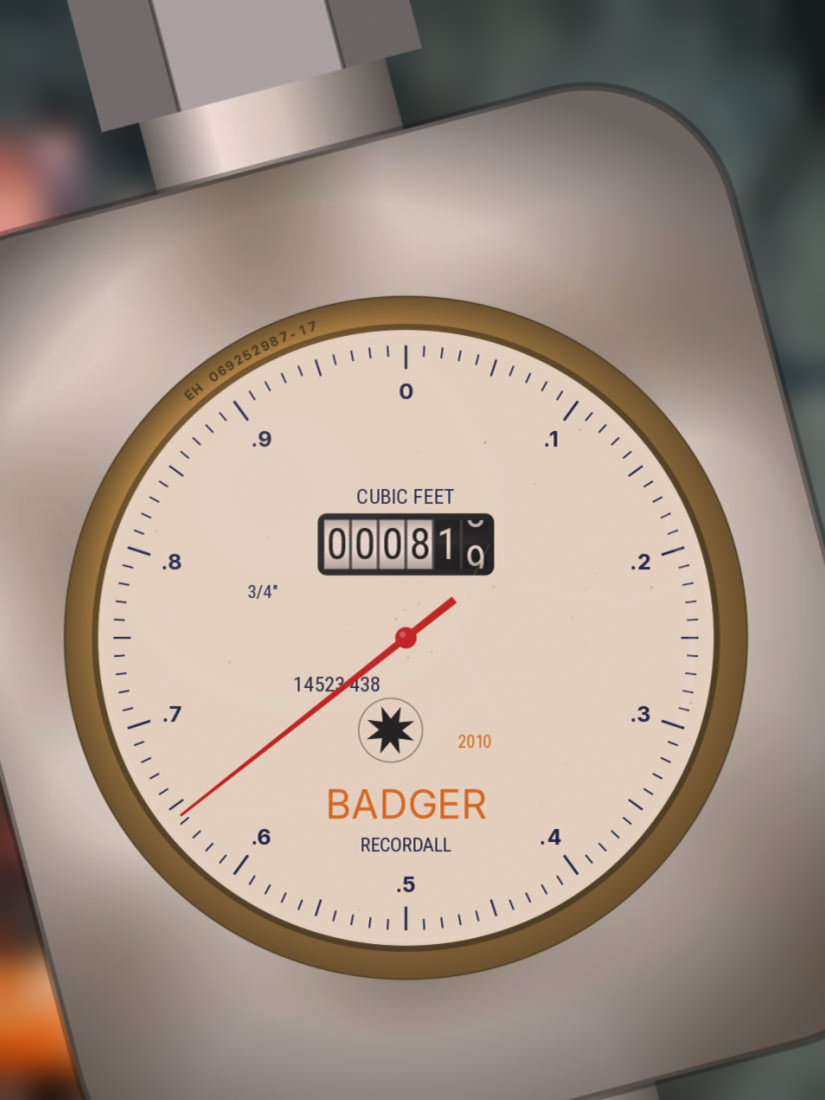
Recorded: value=818.64 unit=ft³
